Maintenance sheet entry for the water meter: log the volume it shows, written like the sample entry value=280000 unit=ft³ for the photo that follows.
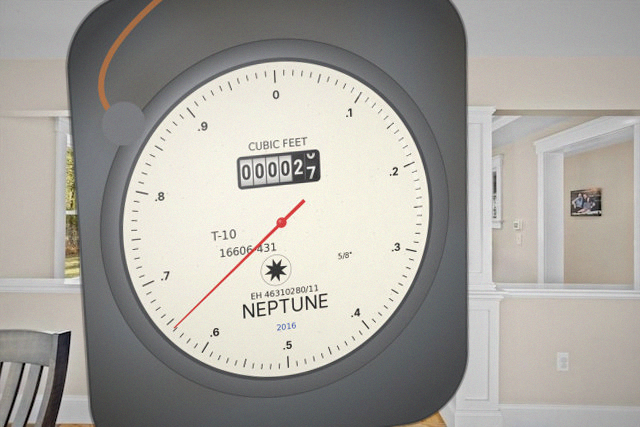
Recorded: value=26.64 unit=ft³
